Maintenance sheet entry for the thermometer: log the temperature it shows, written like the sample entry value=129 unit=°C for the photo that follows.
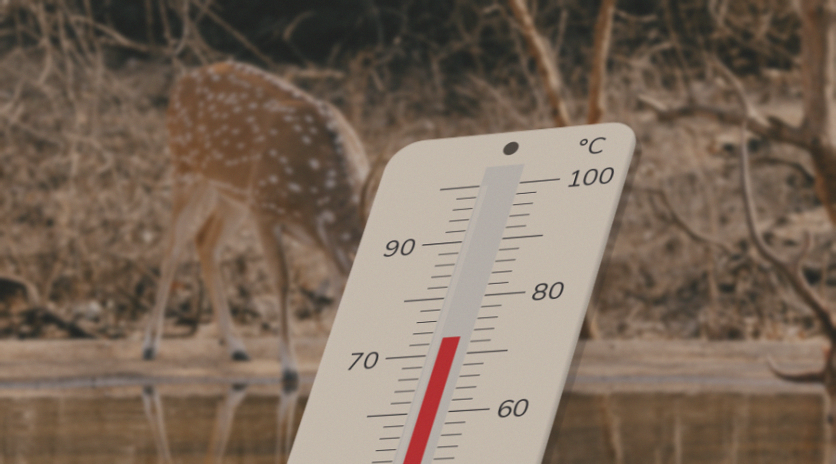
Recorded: value=73 unit=°C
